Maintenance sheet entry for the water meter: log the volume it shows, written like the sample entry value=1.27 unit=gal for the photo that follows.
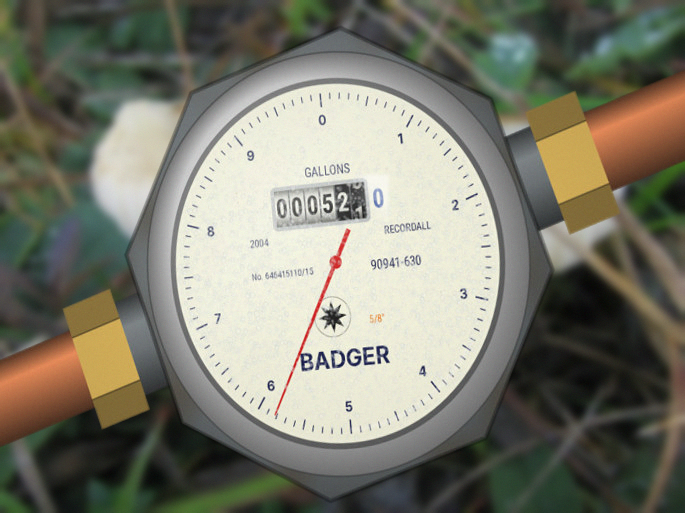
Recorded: value=5205.8 unit=gal
